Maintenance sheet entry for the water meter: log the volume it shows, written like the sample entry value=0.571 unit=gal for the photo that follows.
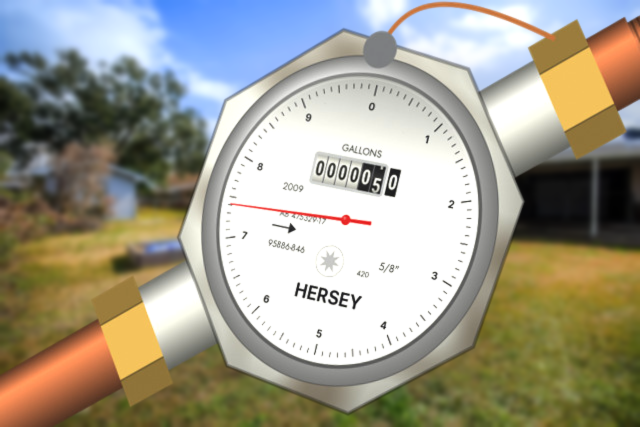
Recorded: value=47.4 unit=gal
